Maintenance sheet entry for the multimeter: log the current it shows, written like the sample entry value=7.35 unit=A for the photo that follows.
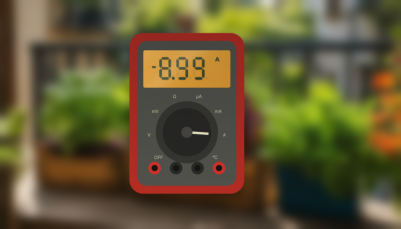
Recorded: value=-8.99 unit=A
